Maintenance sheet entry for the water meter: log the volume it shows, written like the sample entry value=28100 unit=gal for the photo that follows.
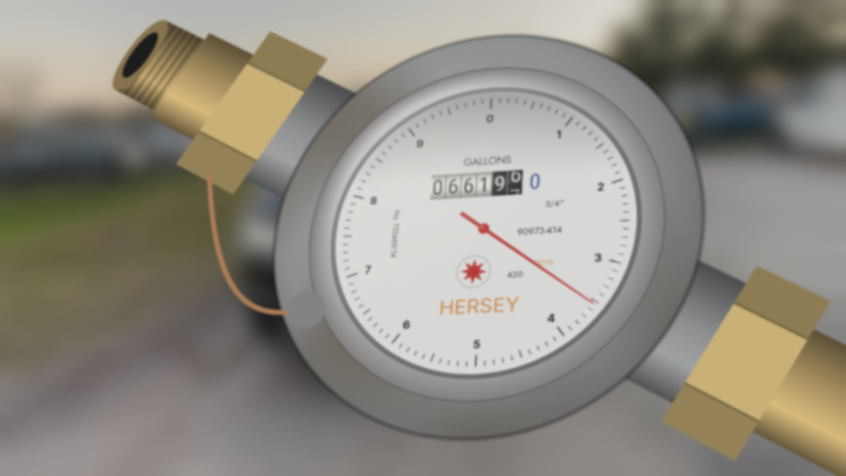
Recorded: value=661963.5 unit=gal
